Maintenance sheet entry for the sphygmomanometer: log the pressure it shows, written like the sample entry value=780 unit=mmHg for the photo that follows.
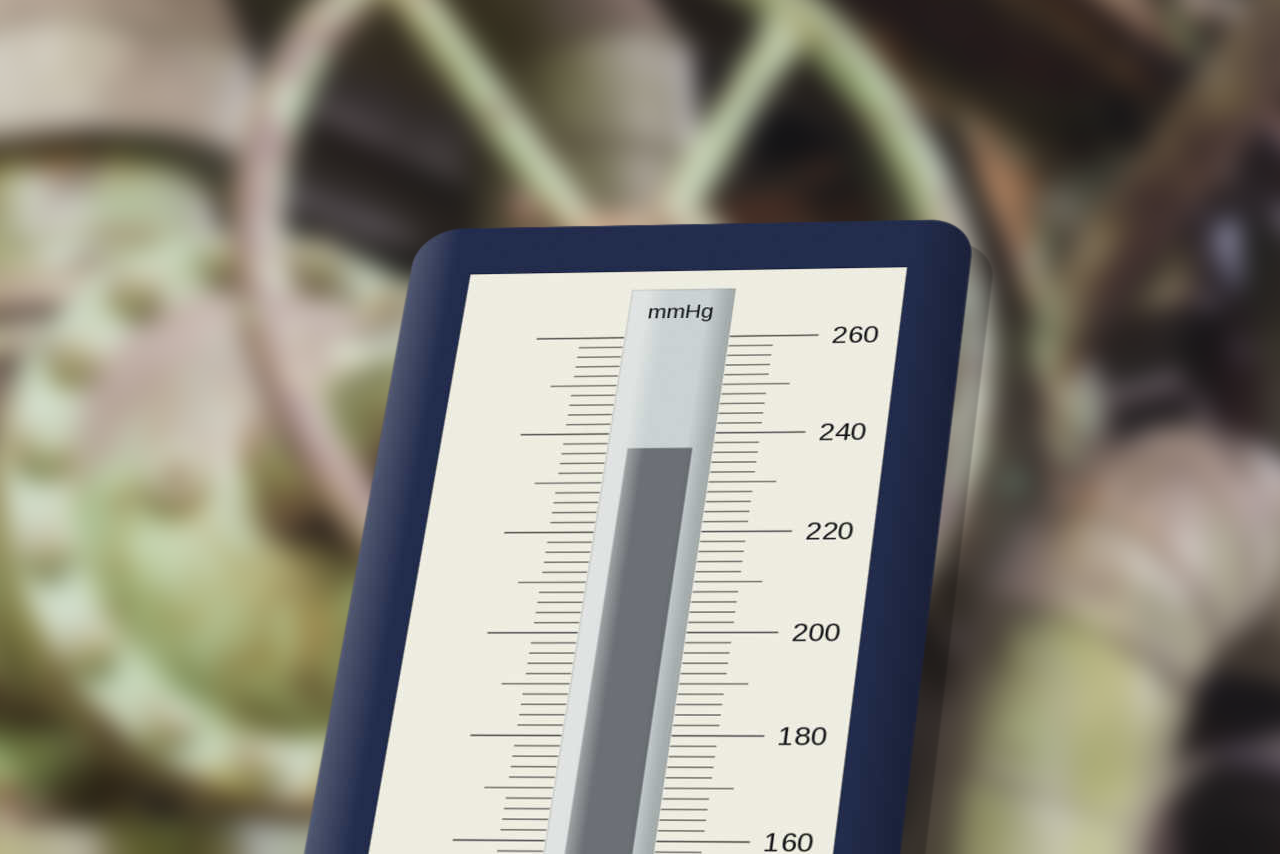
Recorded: value=237 unit=mmHg
